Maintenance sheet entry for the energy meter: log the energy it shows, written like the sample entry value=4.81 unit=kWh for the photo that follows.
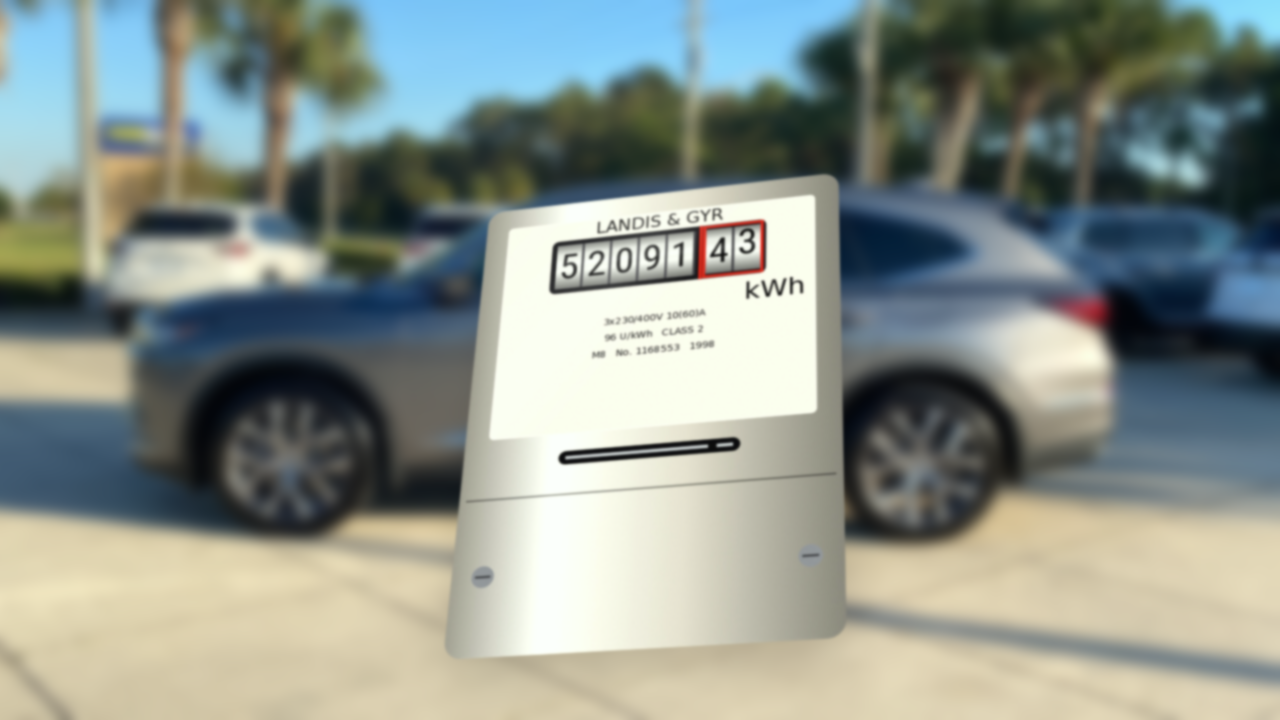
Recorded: value=52091.43 unit=kWh
